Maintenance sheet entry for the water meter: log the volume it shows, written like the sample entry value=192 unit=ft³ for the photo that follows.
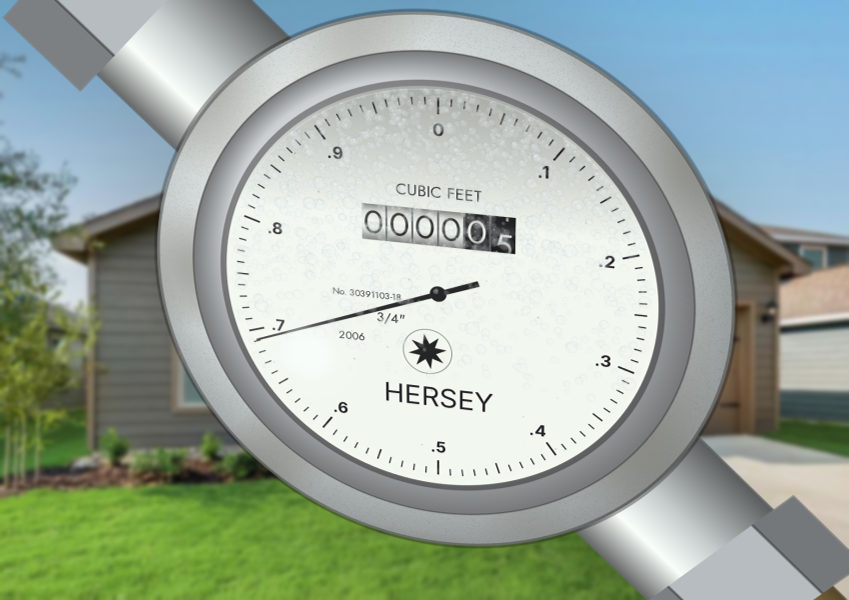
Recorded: value=4.69 unit=ft³
